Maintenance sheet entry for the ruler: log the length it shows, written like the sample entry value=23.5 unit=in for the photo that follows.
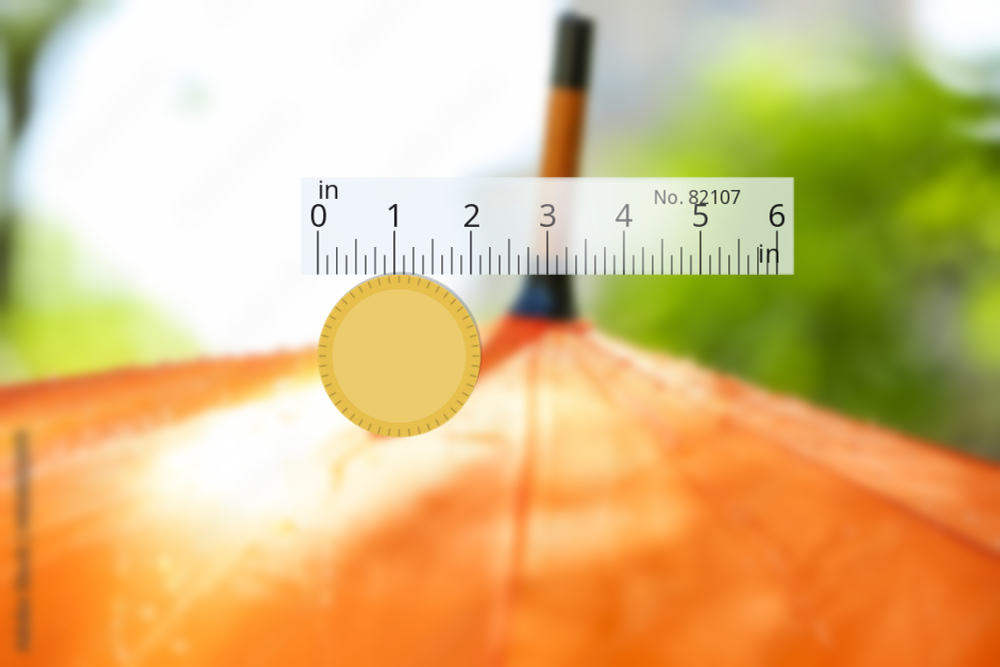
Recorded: value=2.125 unit=in
